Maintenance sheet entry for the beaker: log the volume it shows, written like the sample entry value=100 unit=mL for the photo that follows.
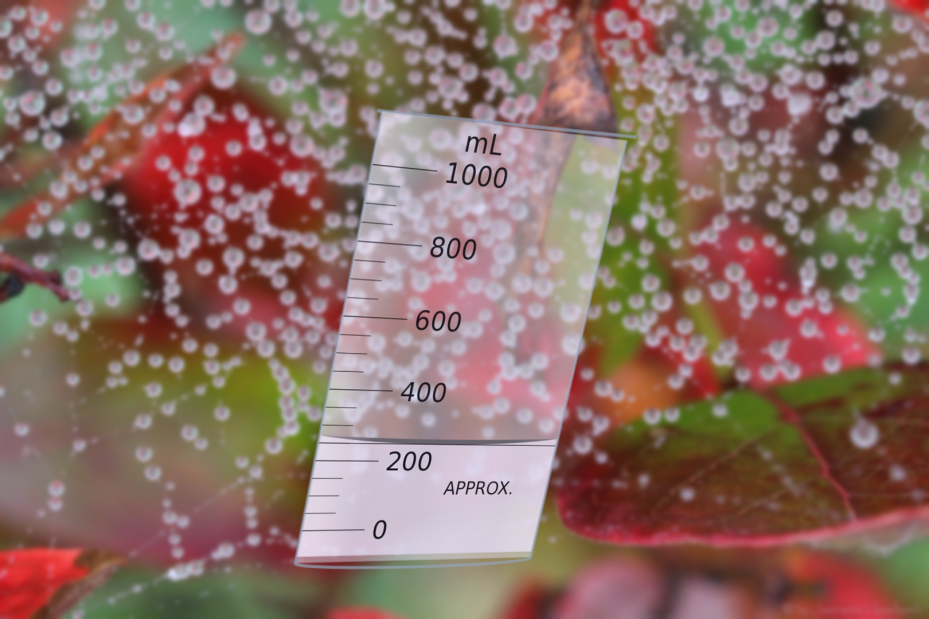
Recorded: value=250 unit=mL
